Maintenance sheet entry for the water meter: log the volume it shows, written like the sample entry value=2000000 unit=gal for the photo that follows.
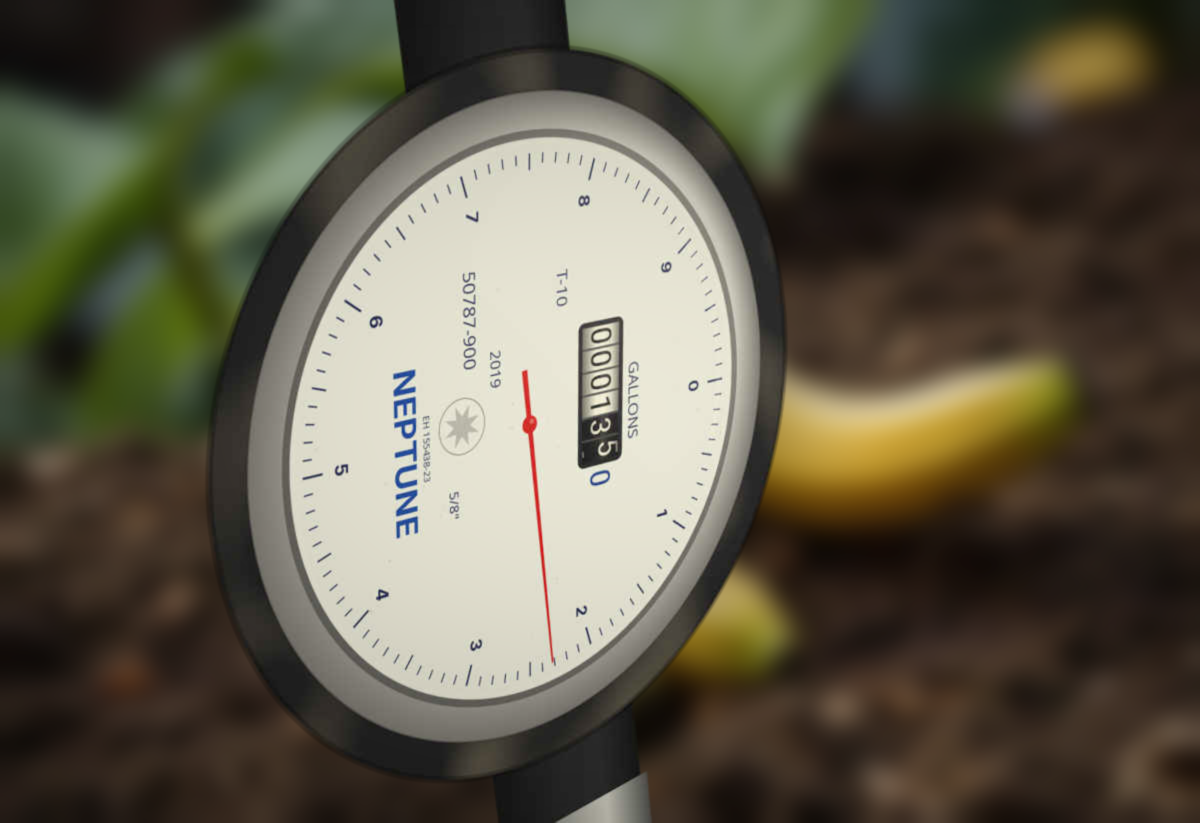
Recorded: value=1352.3 unit=gal
